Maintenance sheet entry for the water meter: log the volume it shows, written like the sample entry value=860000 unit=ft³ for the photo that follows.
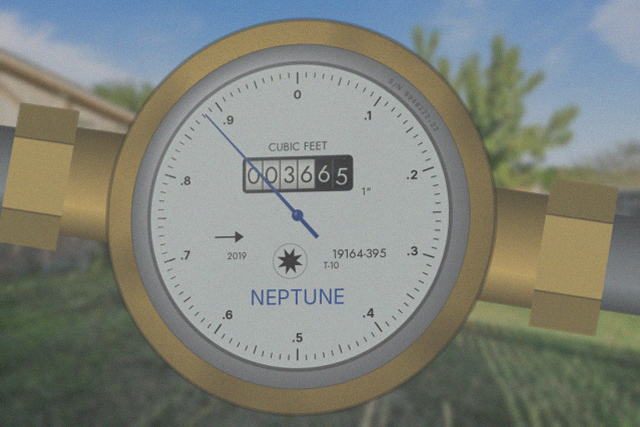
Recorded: value=3664.88 unit=ft³
